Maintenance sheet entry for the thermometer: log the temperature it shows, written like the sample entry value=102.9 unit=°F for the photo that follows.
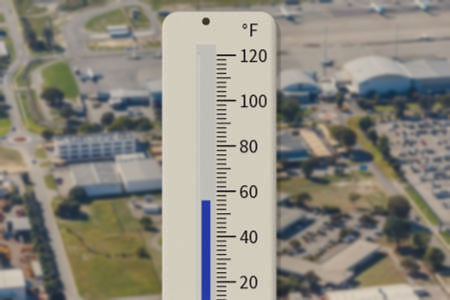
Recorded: value=56 unit=°F
